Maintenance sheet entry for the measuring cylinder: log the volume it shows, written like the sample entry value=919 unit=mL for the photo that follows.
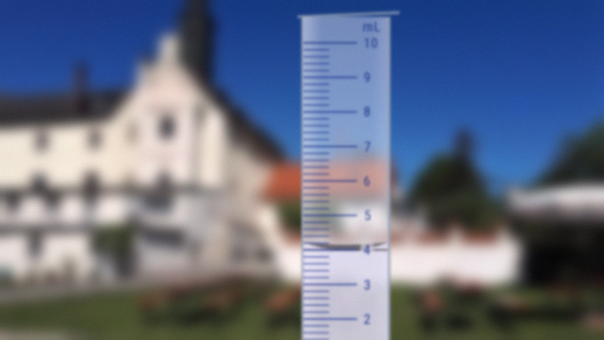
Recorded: value=4 unit=mL
